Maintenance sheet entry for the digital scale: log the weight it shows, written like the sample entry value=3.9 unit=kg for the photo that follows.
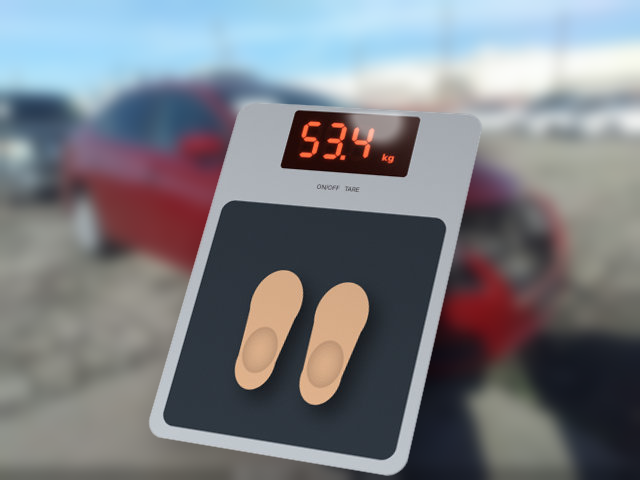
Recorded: value=53.4 unit=kg
